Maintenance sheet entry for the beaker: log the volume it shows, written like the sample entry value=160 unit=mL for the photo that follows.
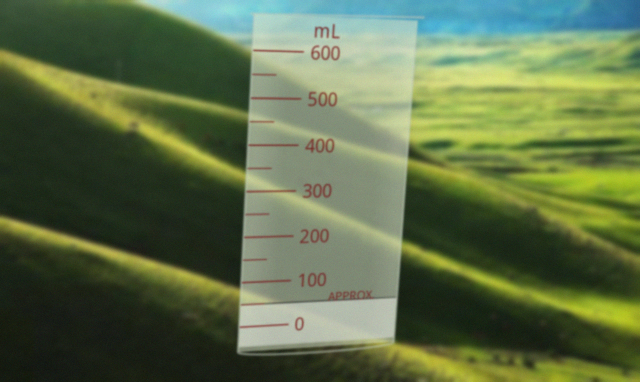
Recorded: value=50 unit=mL
